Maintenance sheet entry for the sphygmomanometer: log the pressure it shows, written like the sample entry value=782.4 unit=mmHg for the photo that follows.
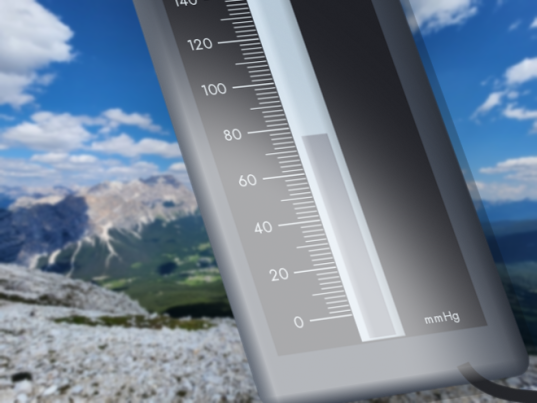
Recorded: value=76 unit=mmHg
